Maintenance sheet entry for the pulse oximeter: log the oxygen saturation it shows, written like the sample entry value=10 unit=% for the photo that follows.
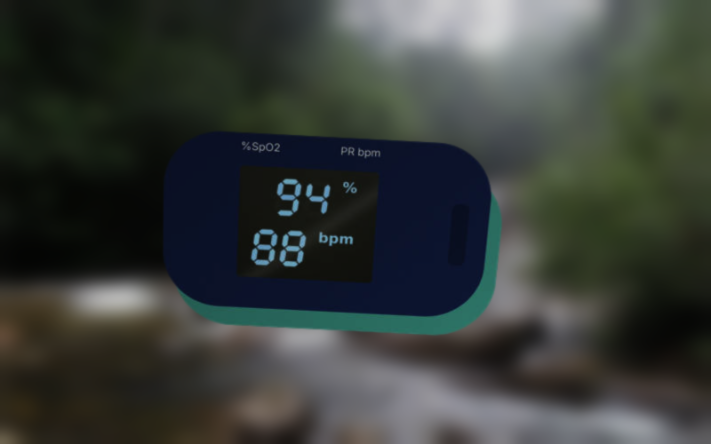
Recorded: value=94 unit=%
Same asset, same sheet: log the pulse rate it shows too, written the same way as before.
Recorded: value=88 unit=bpm
